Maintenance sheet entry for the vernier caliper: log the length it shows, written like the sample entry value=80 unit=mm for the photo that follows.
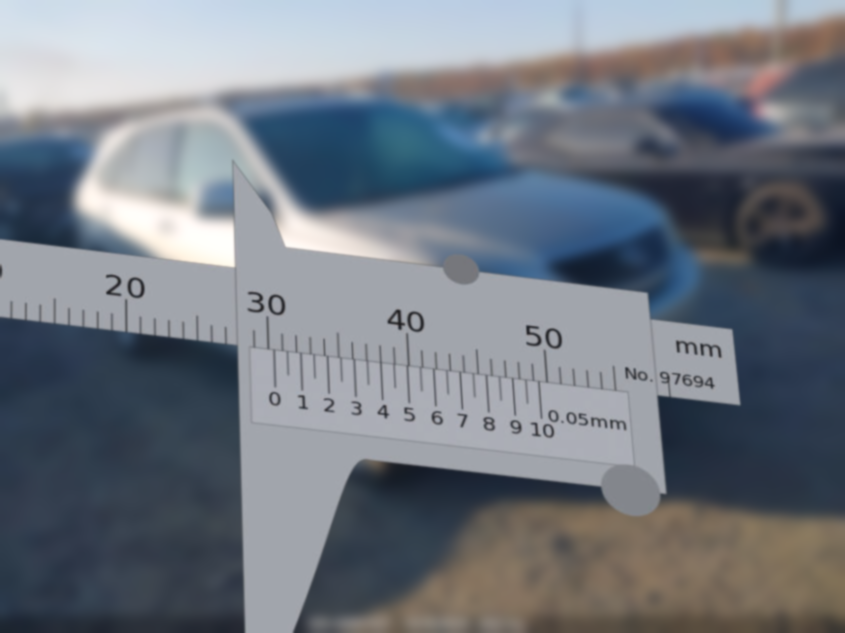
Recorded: value=30.4 unit=mm
